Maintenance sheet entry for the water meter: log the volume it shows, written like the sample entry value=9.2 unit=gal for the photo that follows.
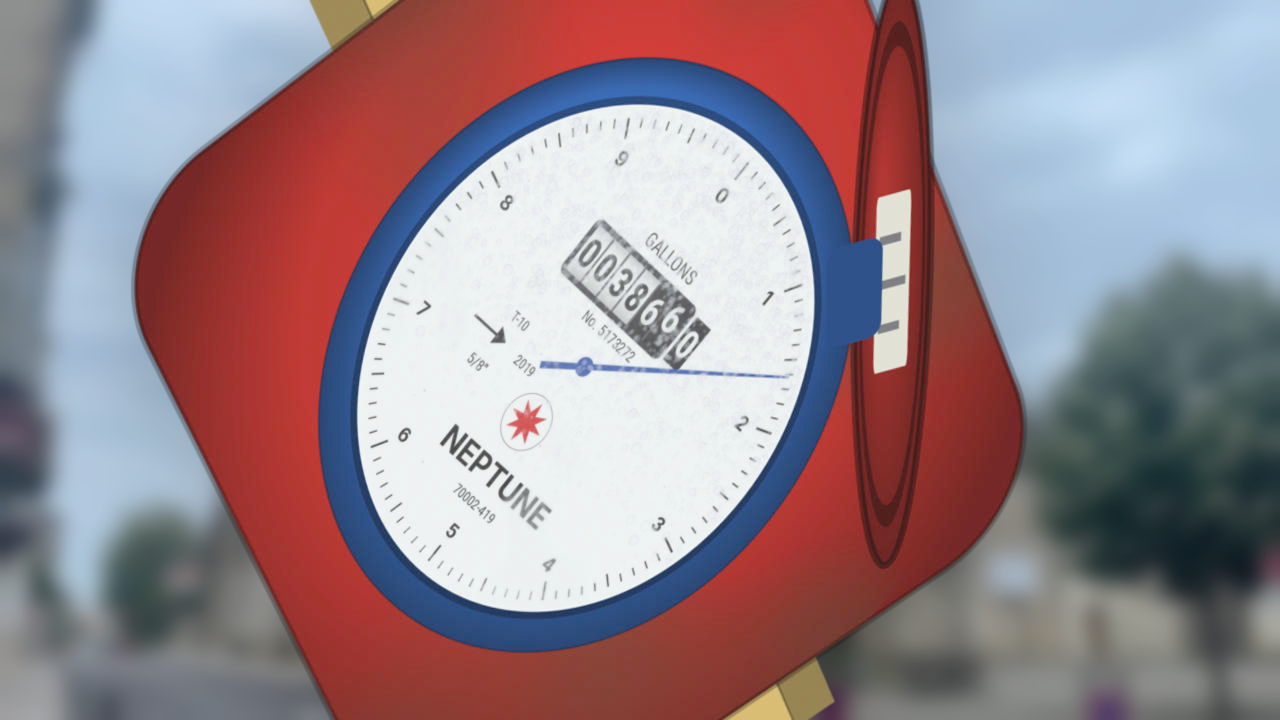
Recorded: value=38661.6 unit=gal
